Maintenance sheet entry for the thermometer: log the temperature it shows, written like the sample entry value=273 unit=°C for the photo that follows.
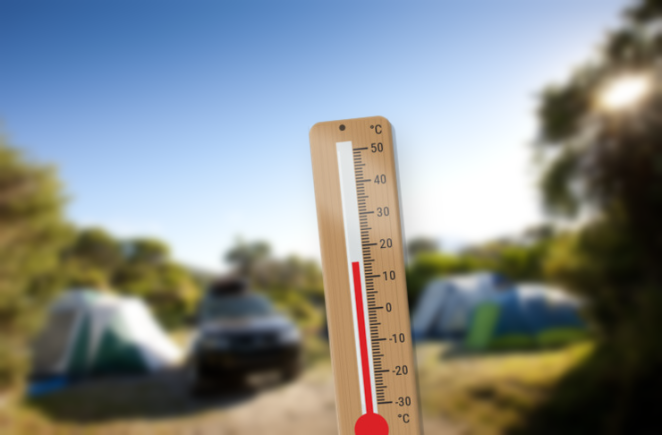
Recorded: value=15 unit=°C
